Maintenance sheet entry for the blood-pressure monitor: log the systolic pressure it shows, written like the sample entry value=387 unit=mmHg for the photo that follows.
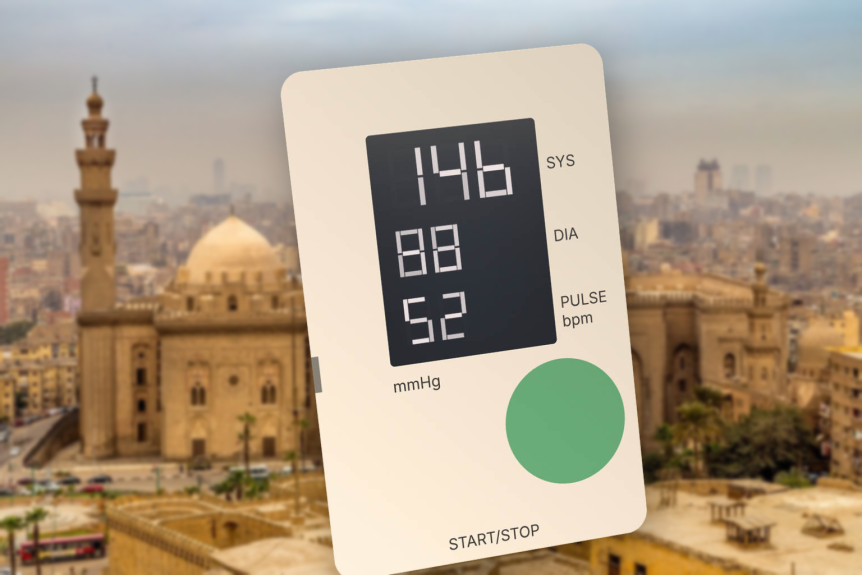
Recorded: value=146 unit=mmHg
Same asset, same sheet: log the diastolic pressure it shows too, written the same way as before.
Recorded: value=88 unit=mmHg
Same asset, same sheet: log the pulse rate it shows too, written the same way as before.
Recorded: value=52 unit=bpm
